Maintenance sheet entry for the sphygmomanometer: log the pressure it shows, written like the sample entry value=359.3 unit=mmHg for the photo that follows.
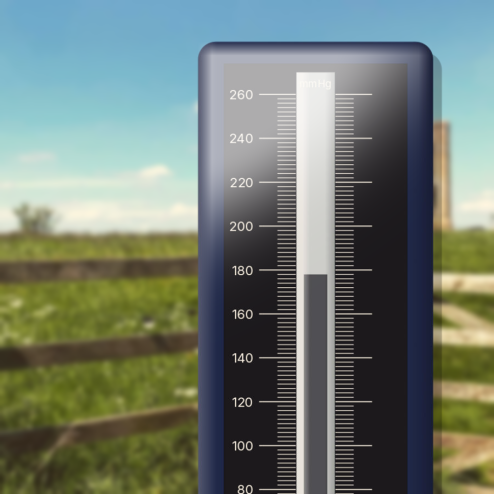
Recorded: value=178 unit=mmHg
